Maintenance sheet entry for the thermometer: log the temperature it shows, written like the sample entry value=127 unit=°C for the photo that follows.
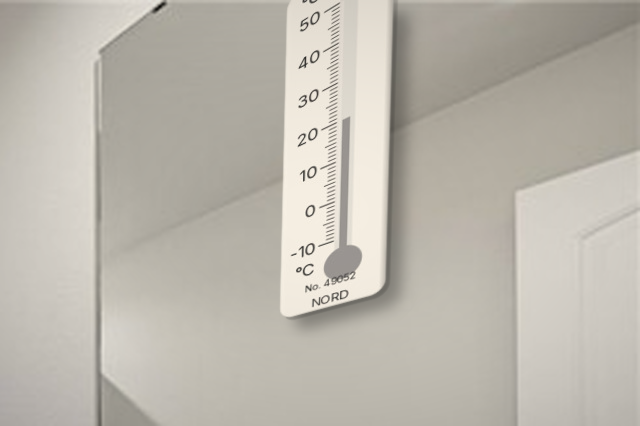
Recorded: value=20 unit=°C
